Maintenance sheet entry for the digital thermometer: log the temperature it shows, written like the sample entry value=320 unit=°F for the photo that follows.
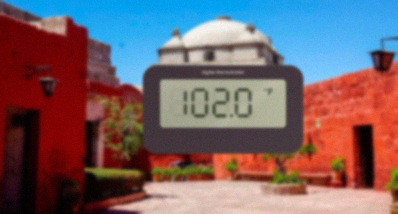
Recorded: value=102.0 unit=°F
